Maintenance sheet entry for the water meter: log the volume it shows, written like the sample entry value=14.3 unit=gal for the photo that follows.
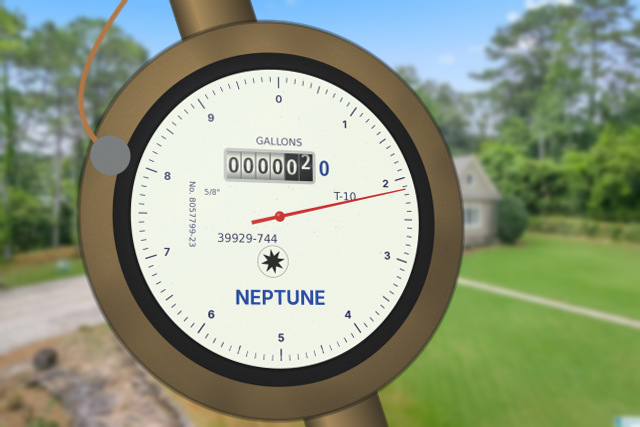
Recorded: value=22.1 unit=gal
